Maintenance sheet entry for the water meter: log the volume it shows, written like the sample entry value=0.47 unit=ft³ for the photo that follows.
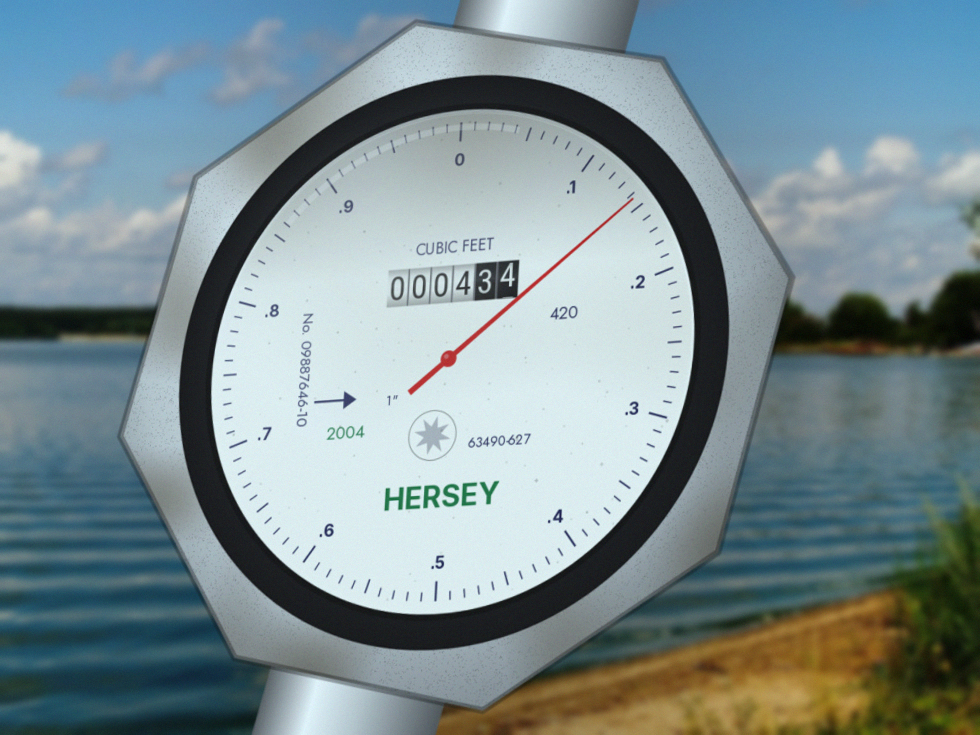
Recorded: value=434.14 unit=ft³
